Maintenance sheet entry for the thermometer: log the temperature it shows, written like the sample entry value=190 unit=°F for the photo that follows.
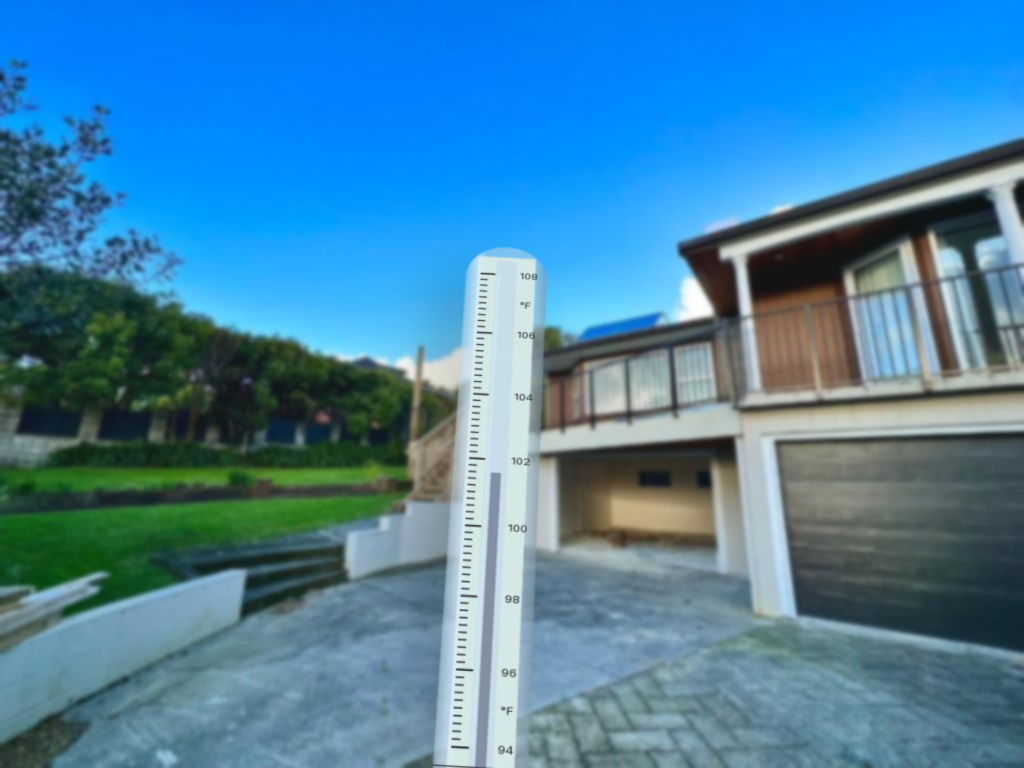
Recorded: value=101.6 unit=°F
